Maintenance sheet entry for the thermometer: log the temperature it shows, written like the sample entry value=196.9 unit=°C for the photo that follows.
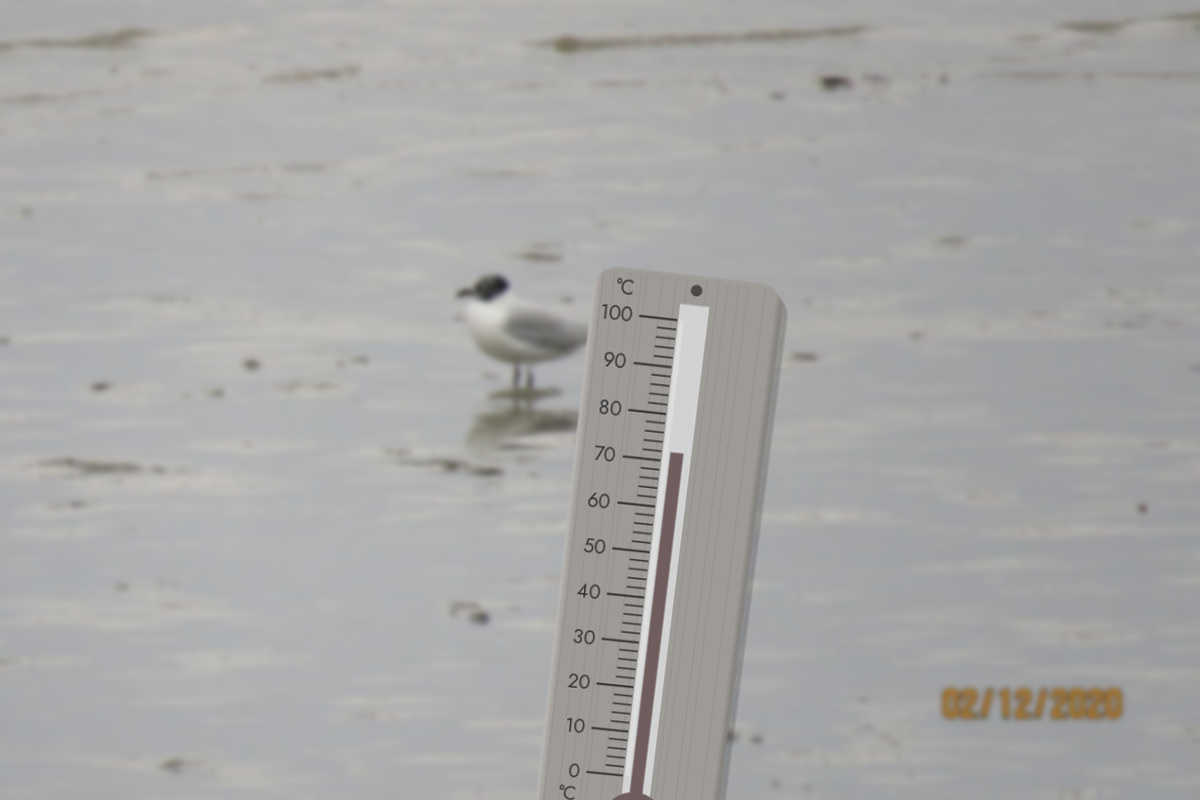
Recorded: value=72 unit=°C
